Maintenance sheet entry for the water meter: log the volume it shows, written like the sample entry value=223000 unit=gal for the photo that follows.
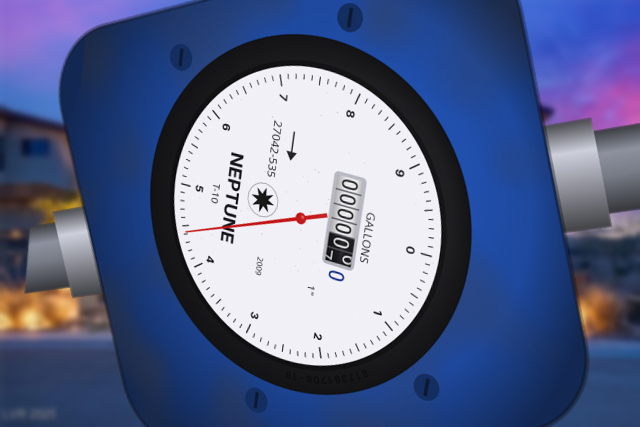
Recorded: value=64.4 unit=gal
